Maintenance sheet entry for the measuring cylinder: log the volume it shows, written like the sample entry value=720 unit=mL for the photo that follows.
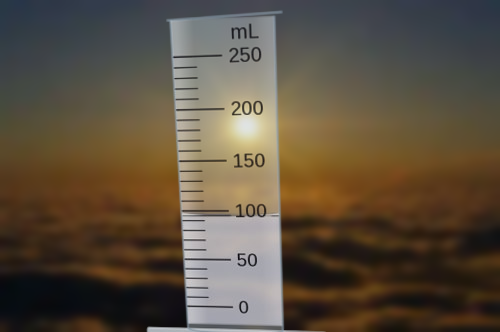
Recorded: value=95 unit=mL
